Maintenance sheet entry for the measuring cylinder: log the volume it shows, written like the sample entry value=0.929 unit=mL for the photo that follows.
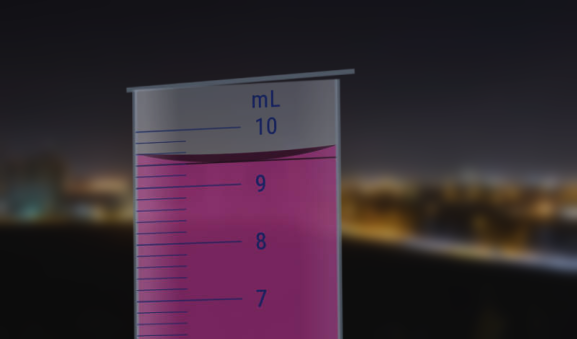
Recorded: value=9.4 unit=mL
